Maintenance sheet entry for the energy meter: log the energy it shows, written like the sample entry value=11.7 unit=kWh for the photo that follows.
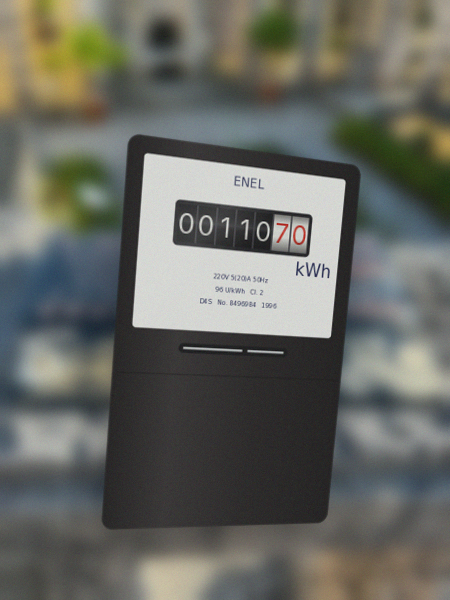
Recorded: value=110.70 unit=kWh
